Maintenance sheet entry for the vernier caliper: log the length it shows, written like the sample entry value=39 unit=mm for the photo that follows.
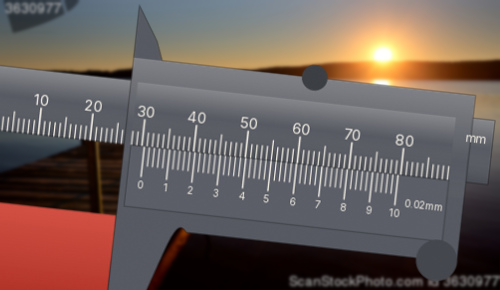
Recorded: value=30.5 unit=mm
